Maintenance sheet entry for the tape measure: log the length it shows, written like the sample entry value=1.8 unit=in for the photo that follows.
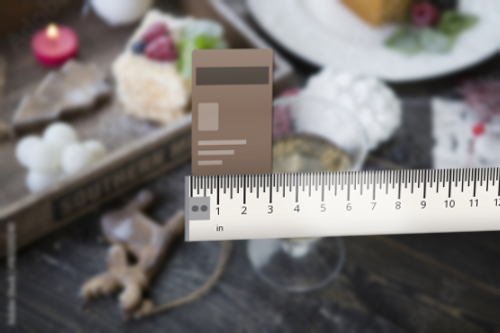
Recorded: value=3 unit=in
